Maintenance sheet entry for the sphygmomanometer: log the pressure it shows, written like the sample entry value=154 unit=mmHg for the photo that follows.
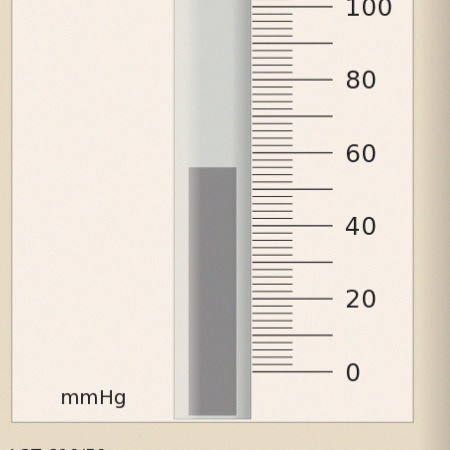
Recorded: value=56 unit=mmHg
